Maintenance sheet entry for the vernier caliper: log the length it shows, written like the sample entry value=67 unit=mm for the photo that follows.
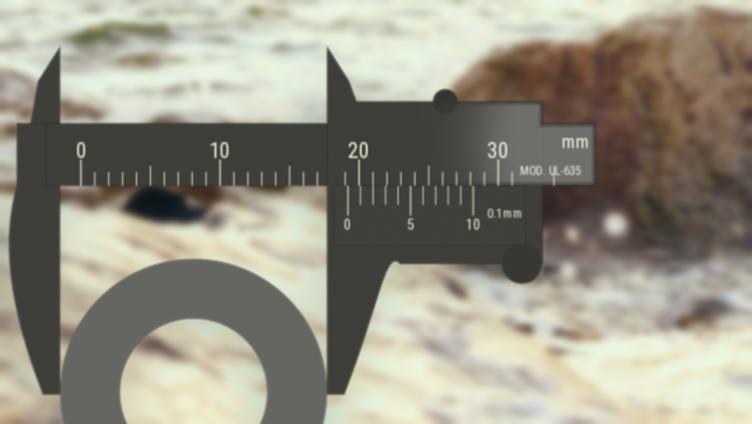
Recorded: value=19.2 unit=mm
